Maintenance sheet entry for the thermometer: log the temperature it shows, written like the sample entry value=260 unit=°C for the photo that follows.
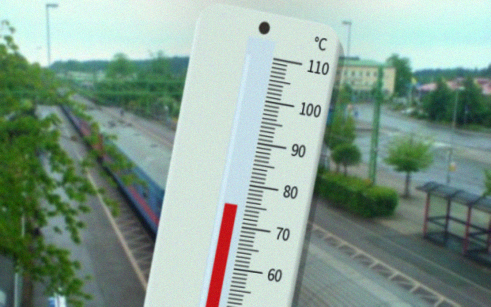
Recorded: value=75 unit=°C
